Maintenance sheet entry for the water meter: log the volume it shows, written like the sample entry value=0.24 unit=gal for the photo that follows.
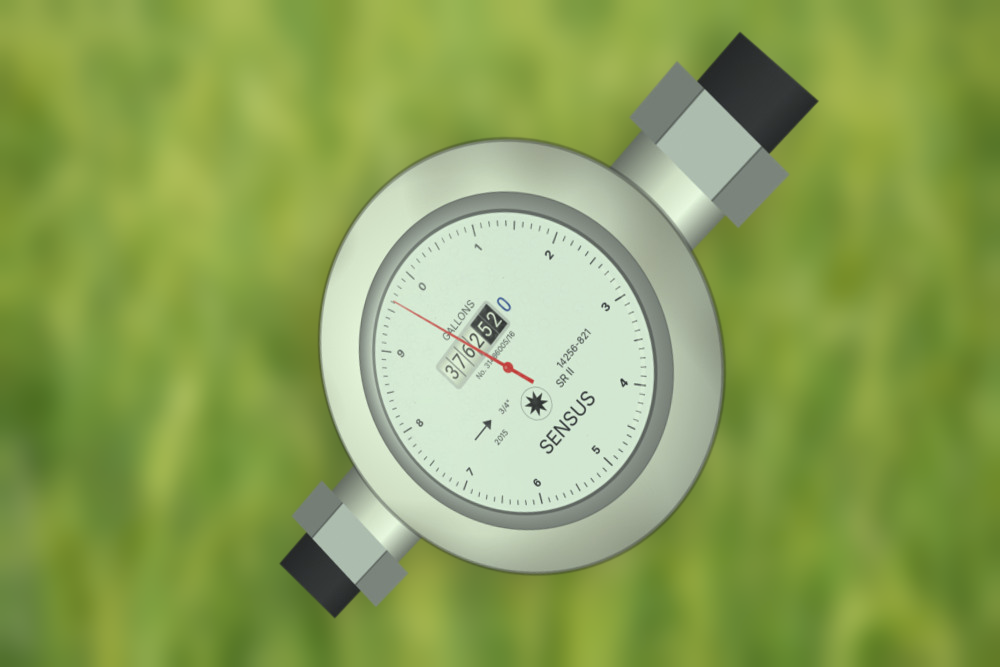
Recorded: value=3762519.6 unit=gal
